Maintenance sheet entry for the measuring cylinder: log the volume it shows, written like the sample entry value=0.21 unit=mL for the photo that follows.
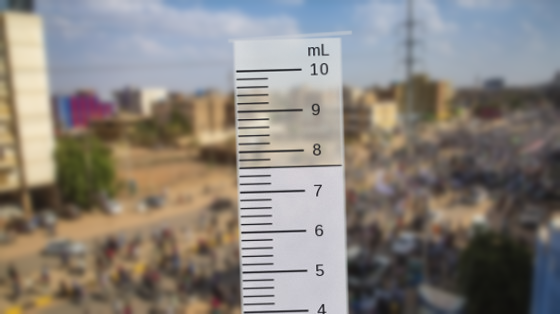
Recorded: value=7.6 unit=mL
